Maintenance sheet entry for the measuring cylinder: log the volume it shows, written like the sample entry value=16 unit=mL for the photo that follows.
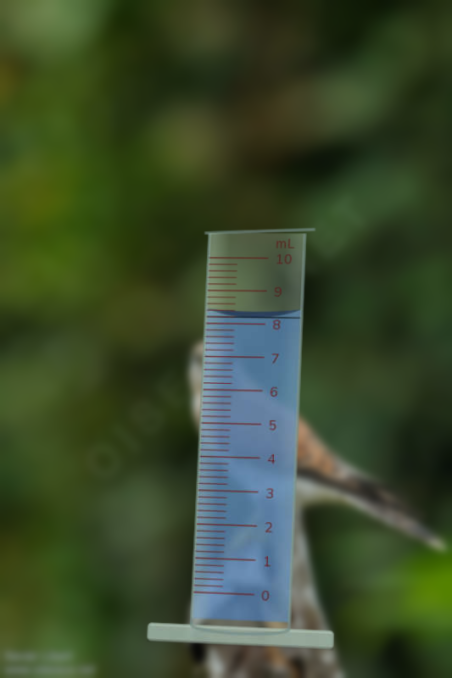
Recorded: value=8.2 unit=mL
